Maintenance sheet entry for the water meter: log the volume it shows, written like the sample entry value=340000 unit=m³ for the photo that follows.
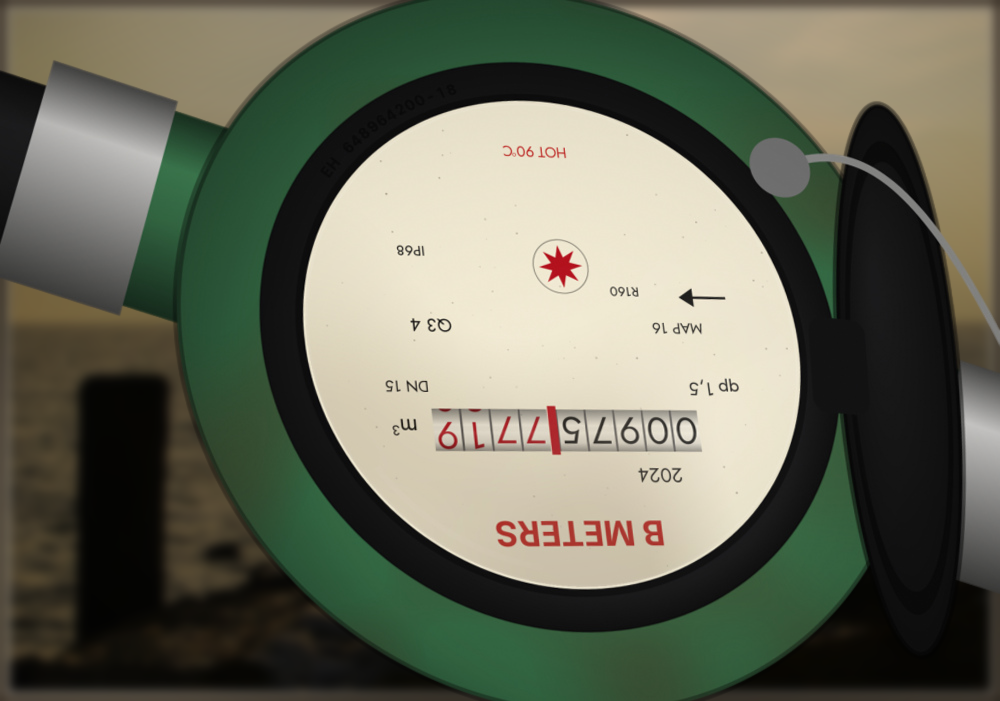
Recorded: value=975.7719 unit=m³
